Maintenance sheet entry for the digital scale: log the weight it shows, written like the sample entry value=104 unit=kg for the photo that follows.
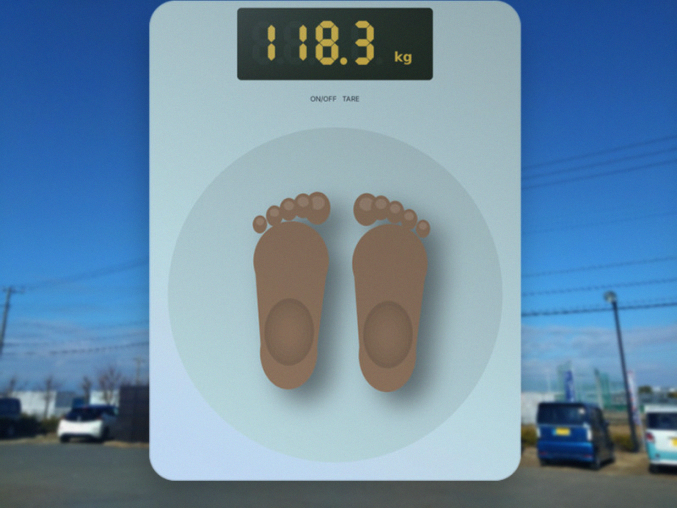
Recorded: value=118.3 unit=kg
